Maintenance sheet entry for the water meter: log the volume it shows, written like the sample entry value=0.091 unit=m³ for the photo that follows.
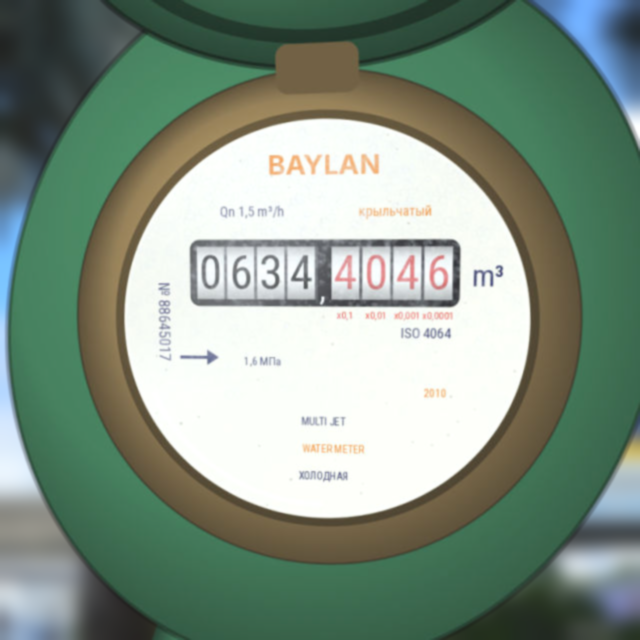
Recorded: value=634.4046 unit=m³
